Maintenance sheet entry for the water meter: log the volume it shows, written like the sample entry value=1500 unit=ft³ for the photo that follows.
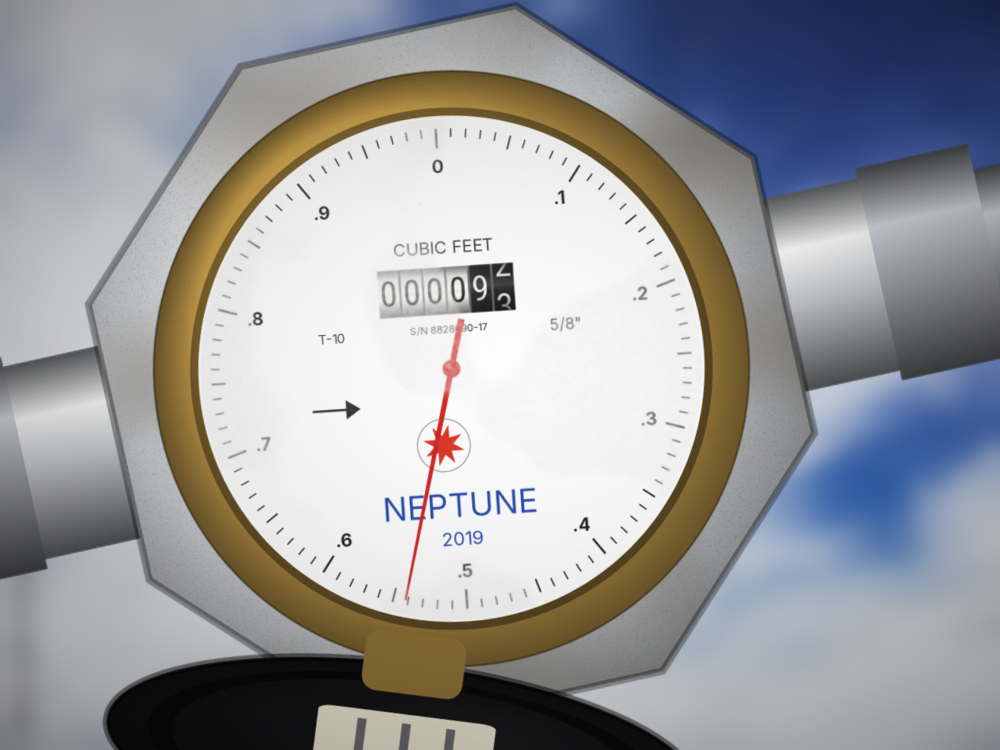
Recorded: value=92.54 unit=ft³
